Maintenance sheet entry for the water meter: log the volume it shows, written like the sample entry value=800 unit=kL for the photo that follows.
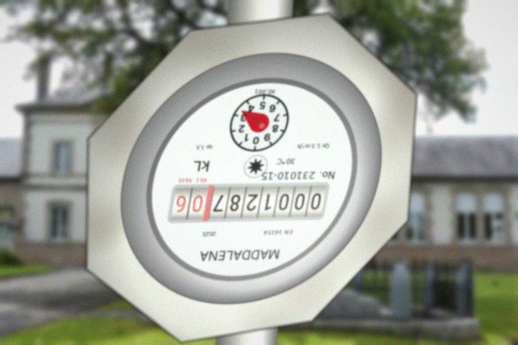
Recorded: value=1287.063 unit=kL
